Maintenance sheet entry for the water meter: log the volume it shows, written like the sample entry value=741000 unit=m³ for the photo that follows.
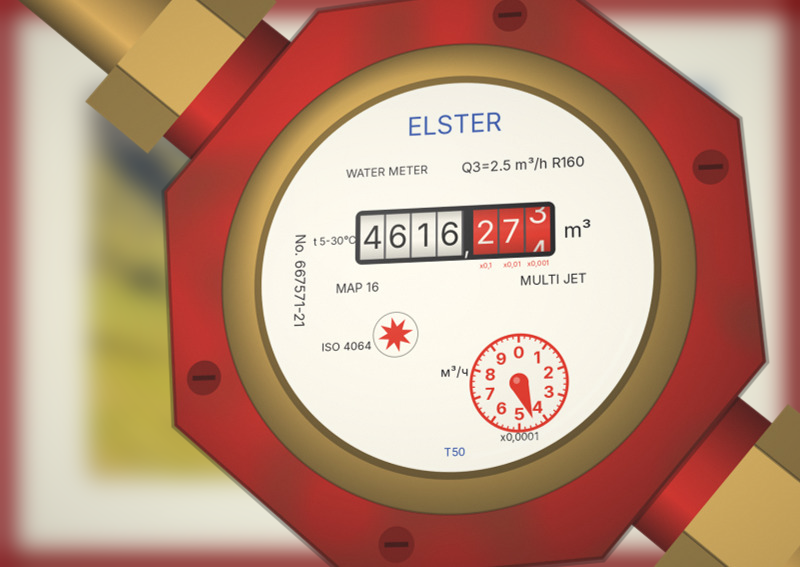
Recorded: value=4616.2734 unit=m³
